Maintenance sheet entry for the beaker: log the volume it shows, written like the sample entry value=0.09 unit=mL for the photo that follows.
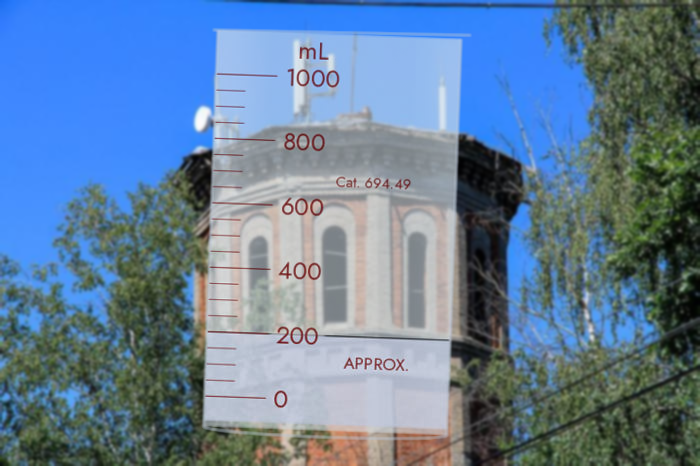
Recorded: value=200 unit=mL
